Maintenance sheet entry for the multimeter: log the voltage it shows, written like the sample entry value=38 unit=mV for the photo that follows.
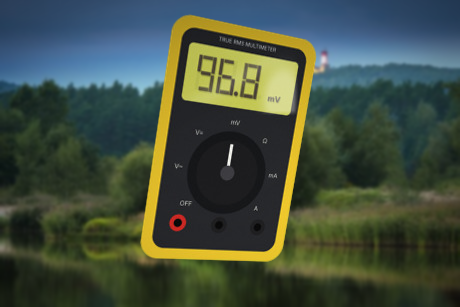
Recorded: value=96.8 unit=mV
